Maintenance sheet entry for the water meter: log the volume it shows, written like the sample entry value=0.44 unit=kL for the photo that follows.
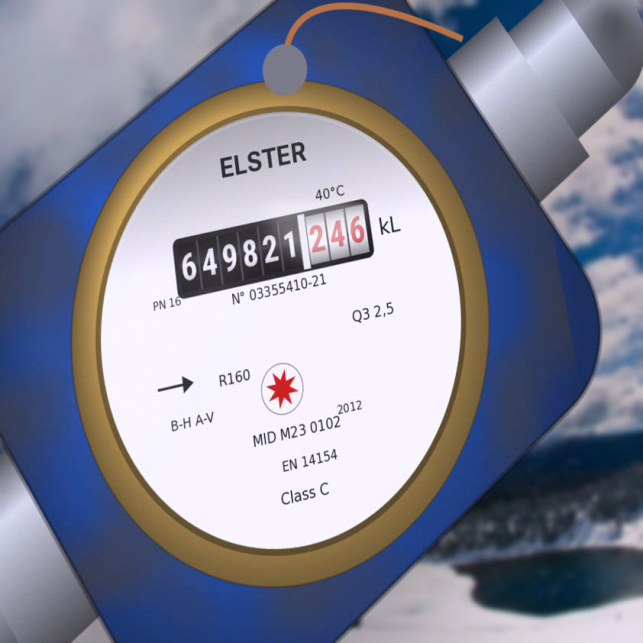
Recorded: value=649821.246 unit=kL
